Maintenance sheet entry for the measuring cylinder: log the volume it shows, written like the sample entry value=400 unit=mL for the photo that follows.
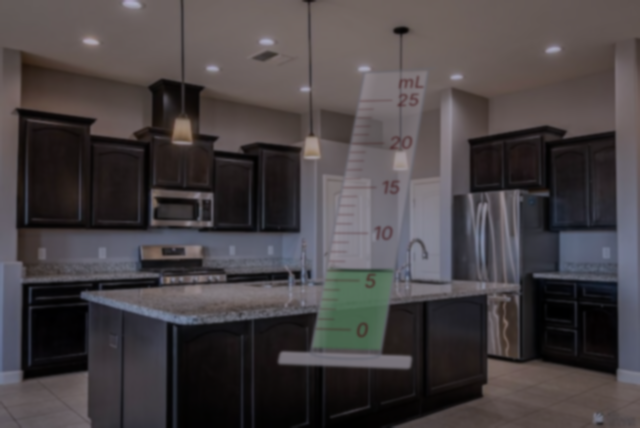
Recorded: value=6 unit=mL
